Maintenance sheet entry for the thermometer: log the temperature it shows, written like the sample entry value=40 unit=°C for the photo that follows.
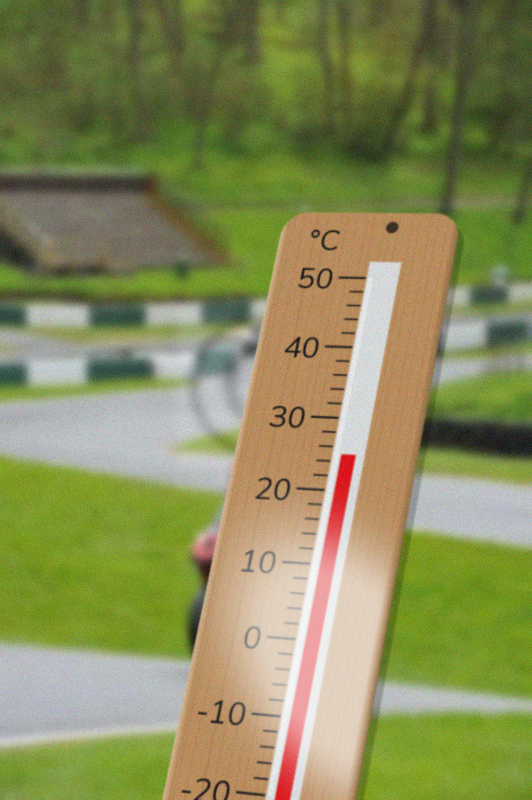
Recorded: value=25 unit=°C
